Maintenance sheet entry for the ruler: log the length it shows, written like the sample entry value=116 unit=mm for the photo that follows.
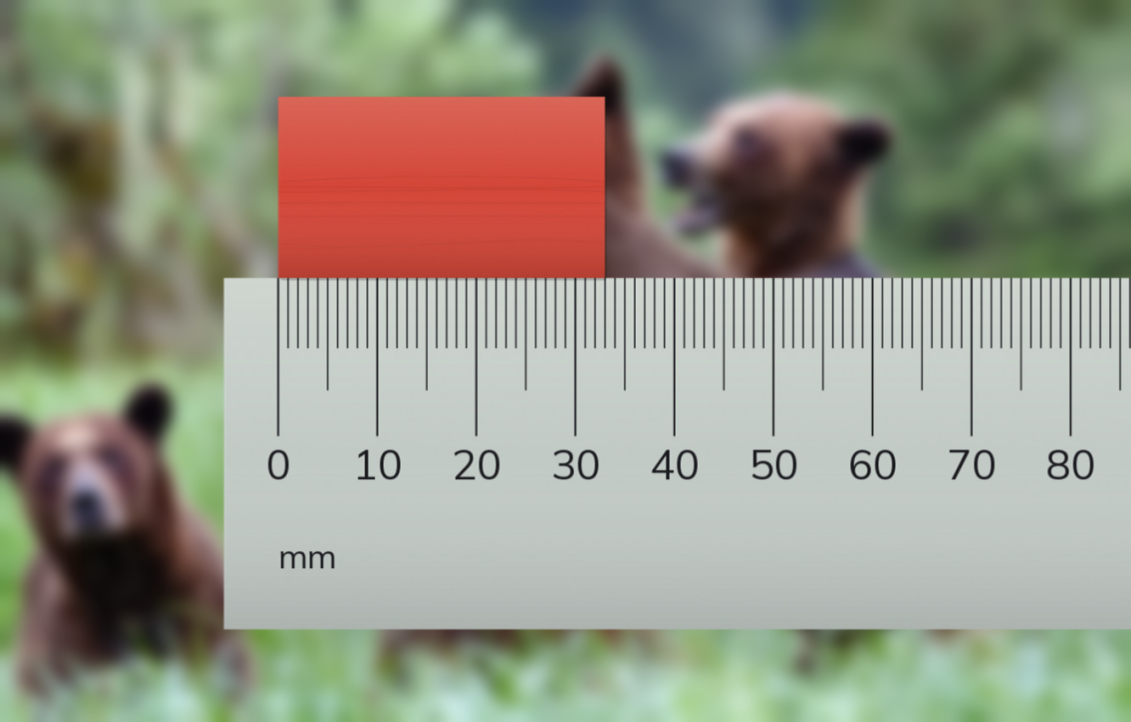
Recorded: value=33 unit=mm
